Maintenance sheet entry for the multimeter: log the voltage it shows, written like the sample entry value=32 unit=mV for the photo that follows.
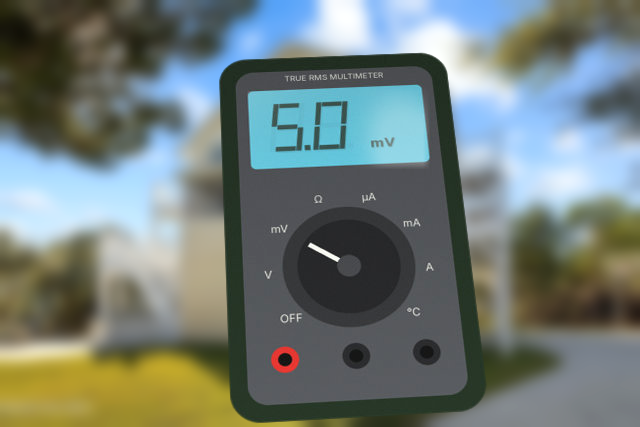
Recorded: value=5.0 unit=mV
